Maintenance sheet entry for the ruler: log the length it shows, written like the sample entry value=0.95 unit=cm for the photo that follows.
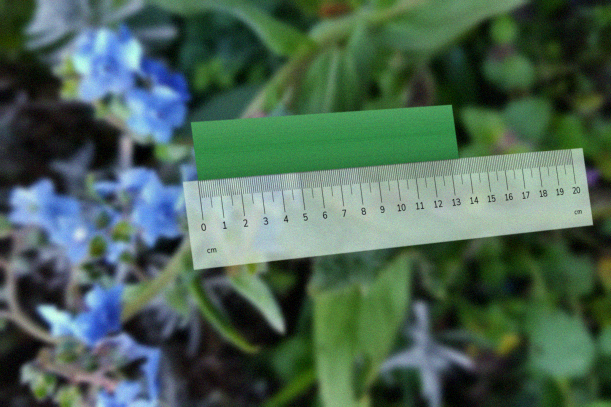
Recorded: value=13.5 unit=cm
